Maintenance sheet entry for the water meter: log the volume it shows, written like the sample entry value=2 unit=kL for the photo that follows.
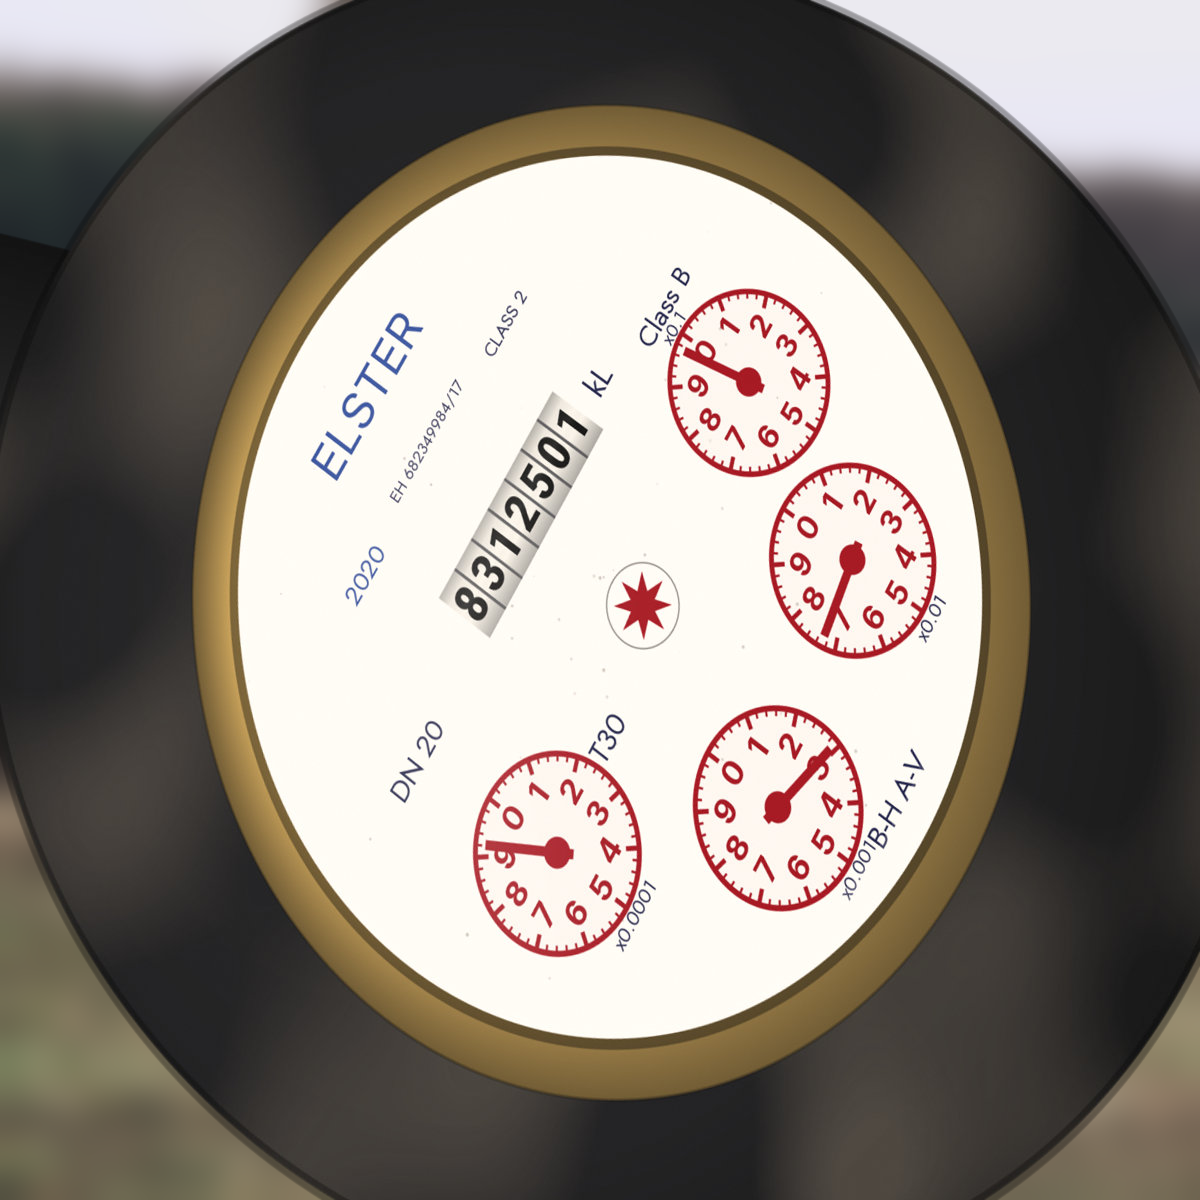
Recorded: value=8312500.9729 unit=kL
